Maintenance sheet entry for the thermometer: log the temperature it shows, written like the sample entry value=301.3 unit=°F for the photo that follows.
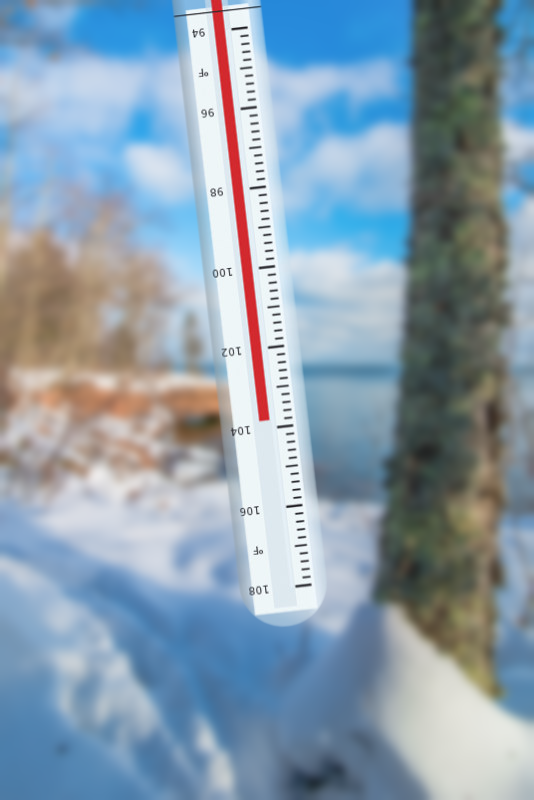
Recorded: value=103.8 unit=°F
